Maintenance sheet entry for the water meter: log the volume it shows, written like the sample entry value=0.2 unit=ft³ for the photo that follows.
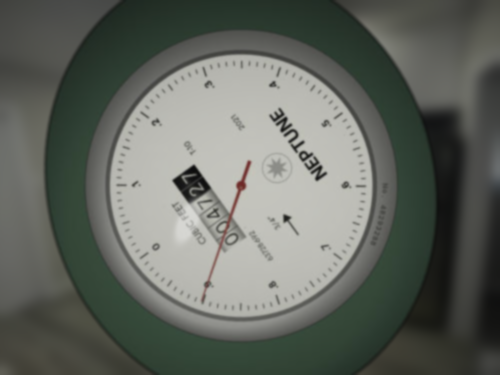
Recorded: value=4726.90 unit=ft³
